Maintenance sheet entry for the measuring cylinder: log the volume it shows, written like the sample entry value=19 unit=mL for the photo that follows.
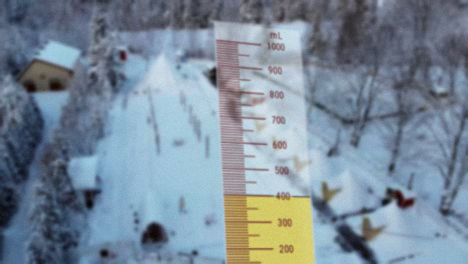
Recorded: value=400 unit=mL
